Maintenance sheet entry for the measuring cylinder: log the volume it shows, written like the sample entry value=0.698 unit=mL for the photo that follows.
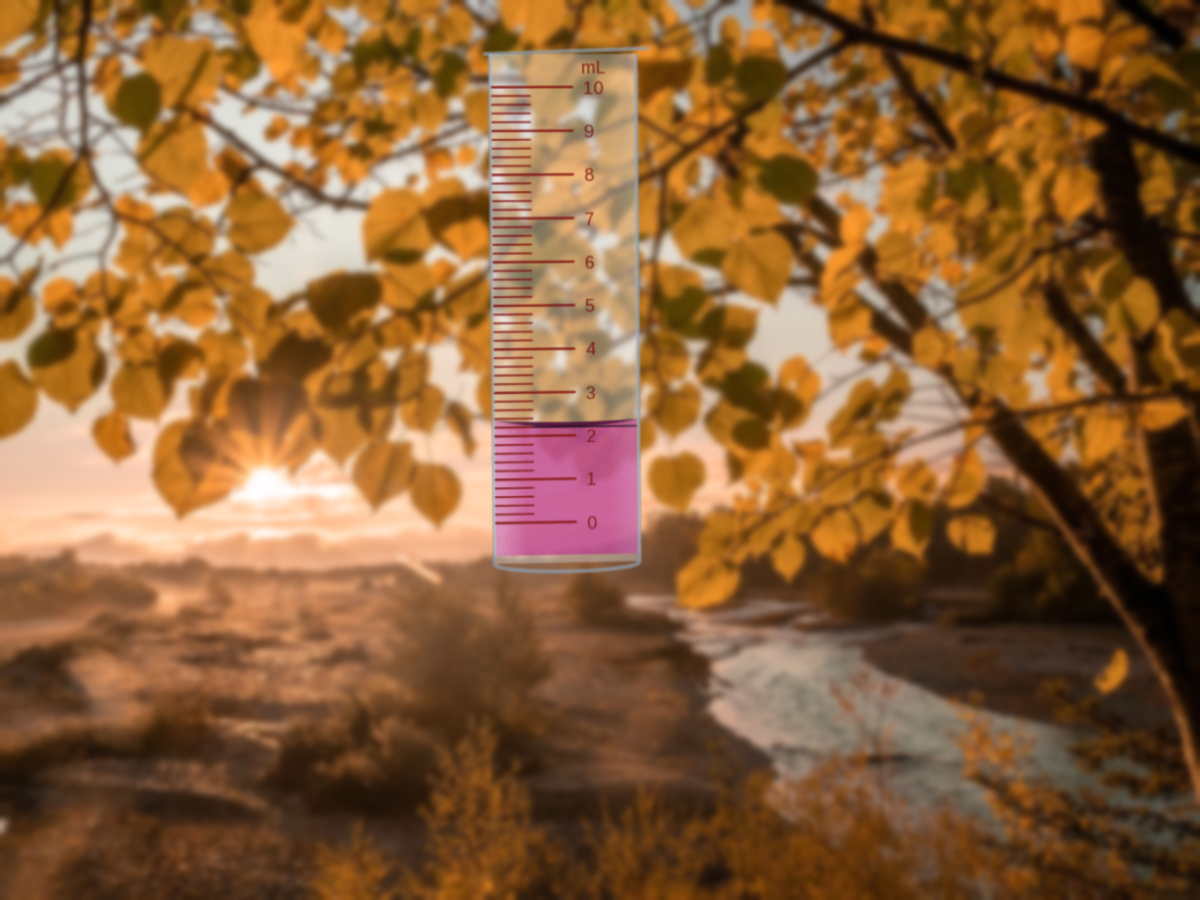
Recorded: value=2.2 unit=mL
